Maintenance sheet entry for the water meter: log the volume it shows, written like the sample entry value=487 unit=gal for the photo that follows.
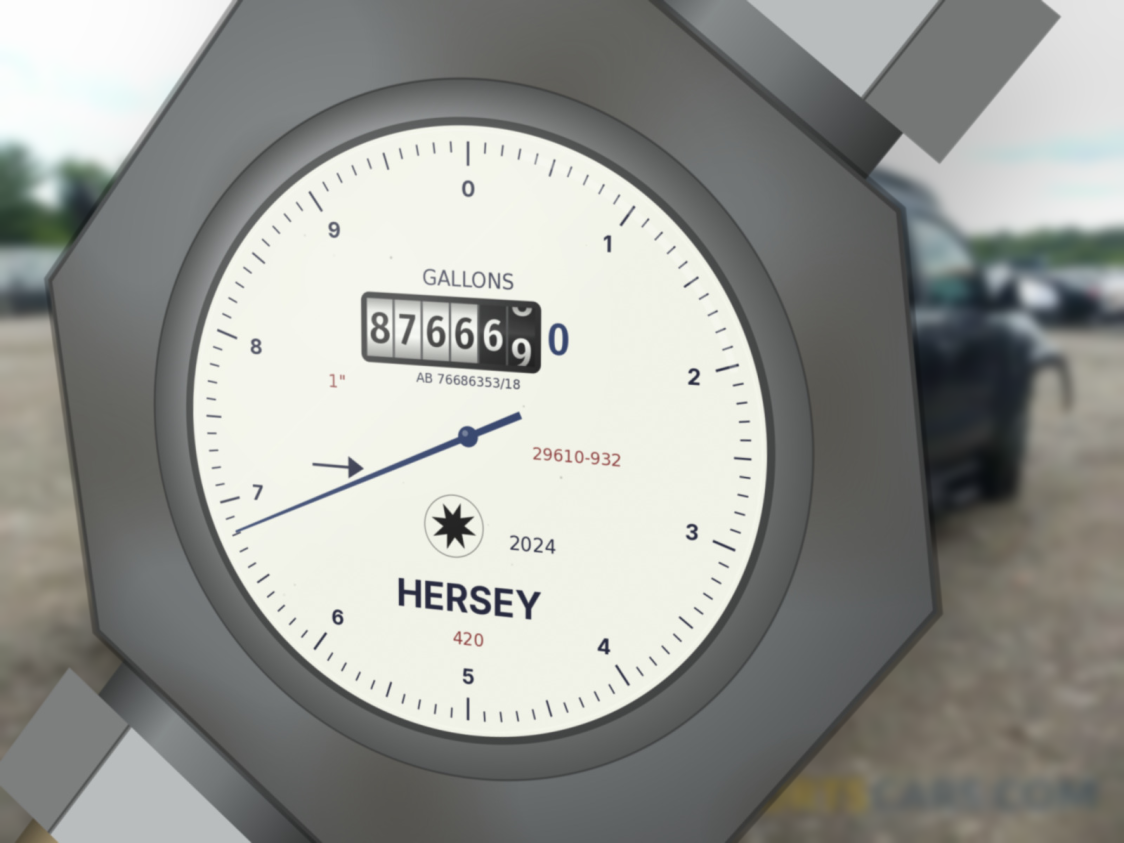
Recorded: value=8766686.8 unit=gal
